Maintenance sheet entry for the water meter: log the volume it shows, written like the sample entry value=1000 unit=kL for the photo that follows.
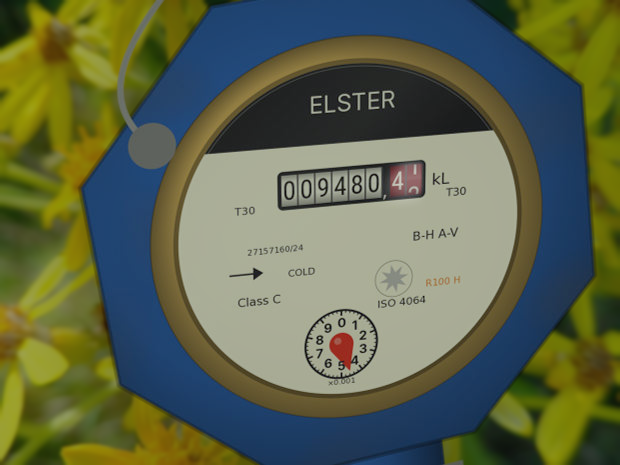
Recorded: value=9480.414 unit=kL
